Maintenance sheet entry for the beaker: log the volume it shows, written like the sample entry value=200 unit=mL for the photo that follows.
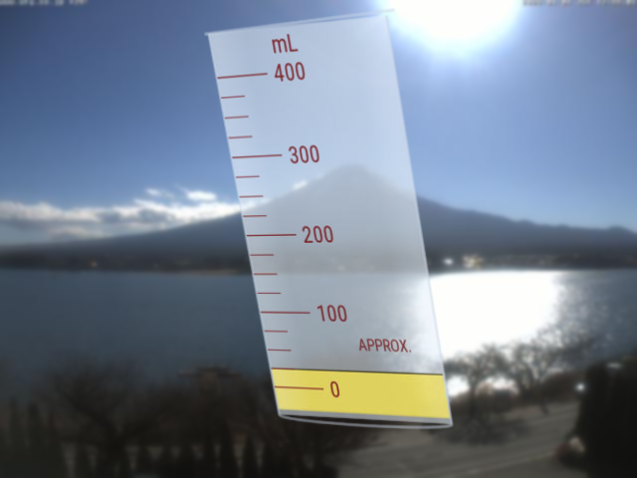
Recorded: value=25 unit=mL
